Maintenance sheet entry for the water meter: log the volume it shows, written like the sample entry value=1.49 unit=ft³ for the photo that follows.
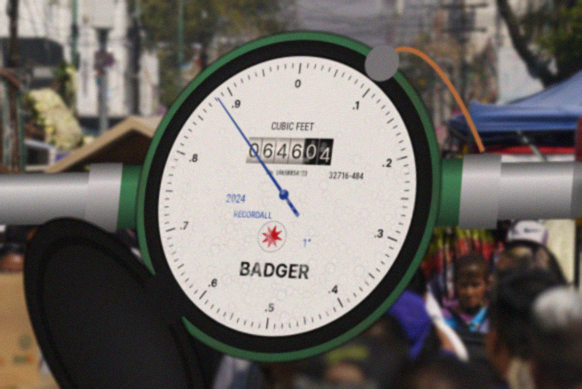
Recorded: value=64603.88 unit=ft³
